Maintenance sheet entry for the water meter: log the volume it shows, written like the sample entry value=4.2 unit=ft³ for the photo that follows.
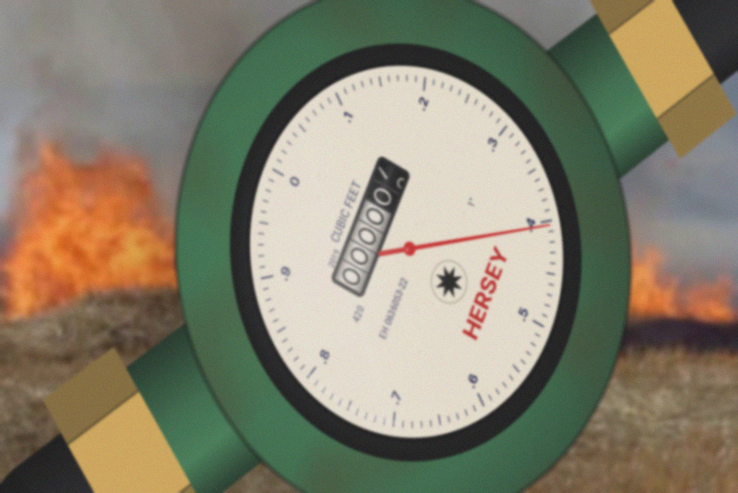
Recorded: value=7.40 unit=ft³
